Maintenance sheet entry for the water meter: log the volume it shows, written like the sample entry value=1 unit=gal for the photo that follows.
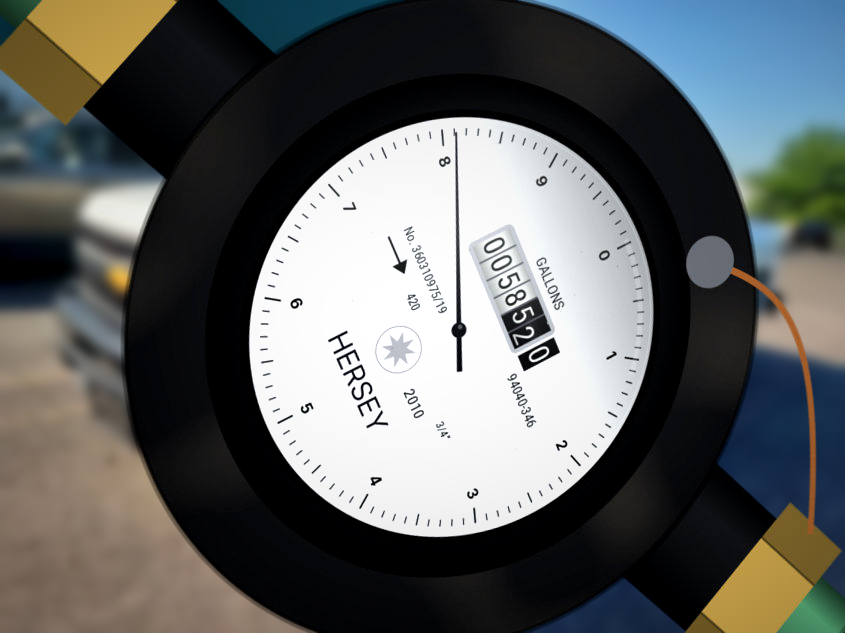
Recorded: value=58518.1 unit=gal
